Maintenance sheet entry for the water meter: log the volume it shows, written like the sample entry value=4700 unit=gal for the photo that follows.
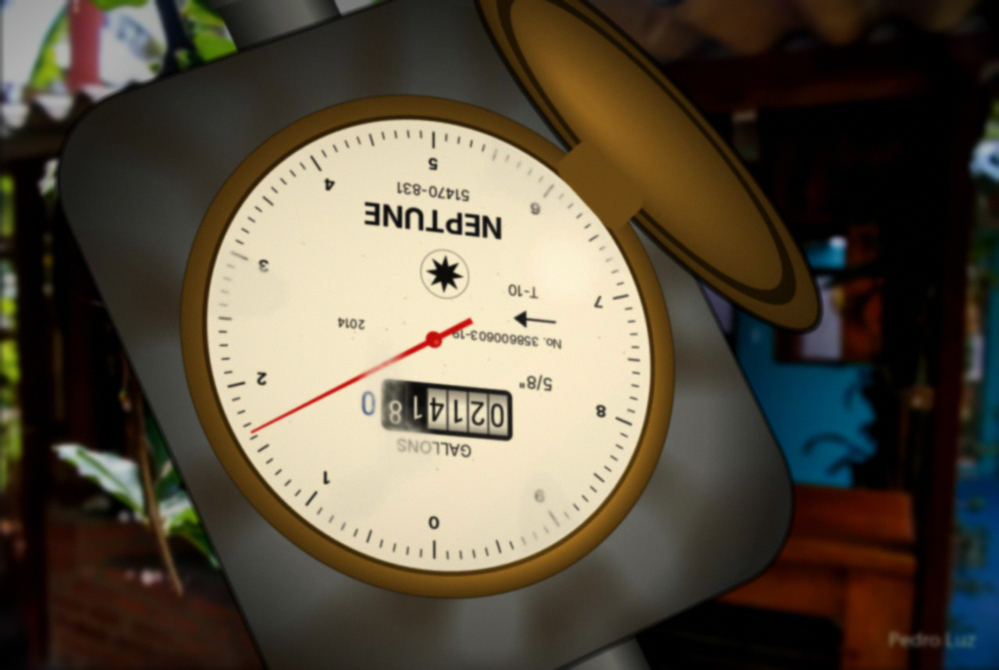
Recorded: value=214181.6 unit=gal
